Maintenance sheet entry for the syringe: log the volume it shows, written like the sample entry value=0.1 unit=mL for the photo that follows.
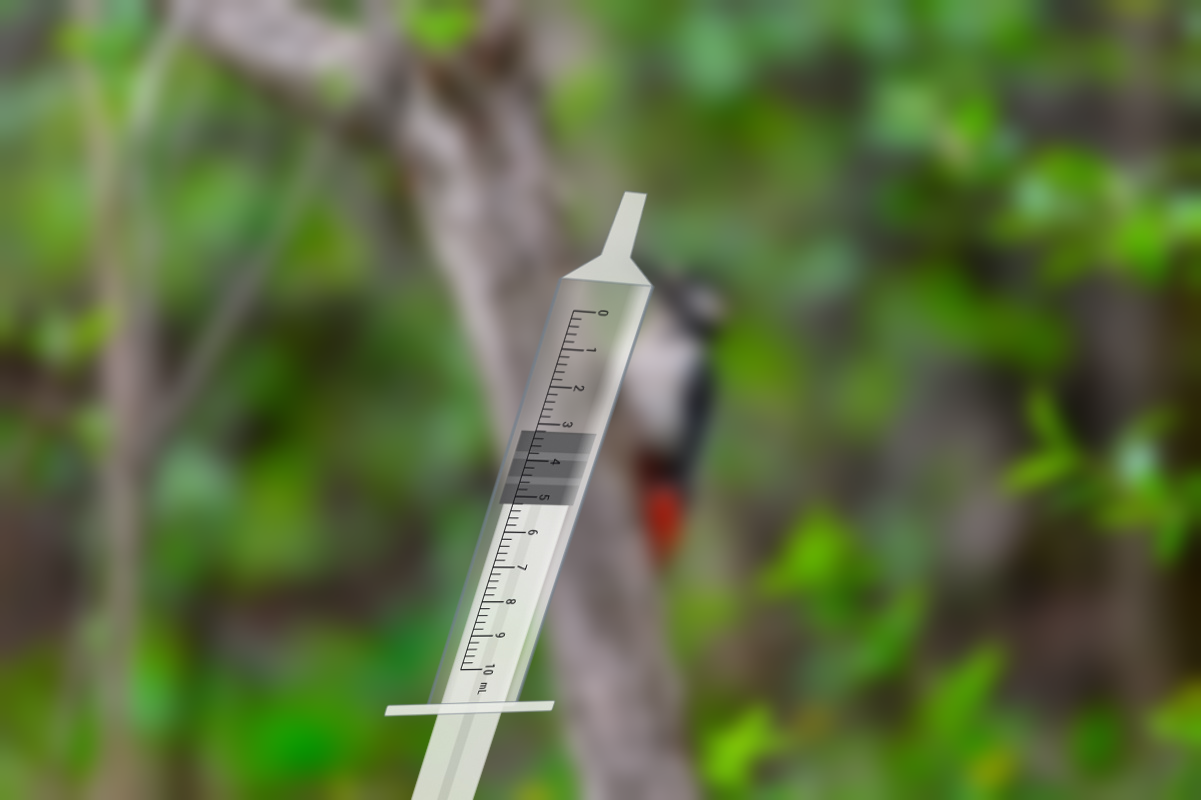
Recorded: value=3.2 unit=mL
